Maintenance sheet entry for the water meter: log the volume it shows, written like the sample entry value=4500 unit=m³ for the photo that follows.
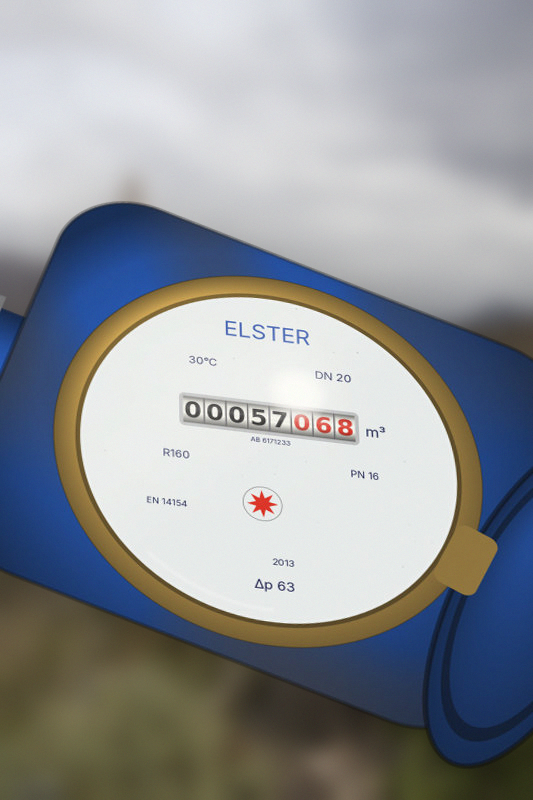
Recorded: value=57.068 unit=m³
